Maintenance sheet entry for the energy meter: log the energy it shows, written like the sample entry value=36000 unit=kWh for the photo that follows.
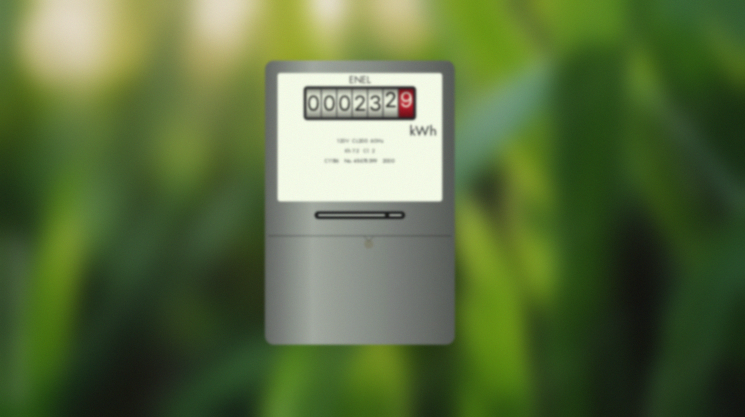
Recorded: value=232.9 unit=kWh
